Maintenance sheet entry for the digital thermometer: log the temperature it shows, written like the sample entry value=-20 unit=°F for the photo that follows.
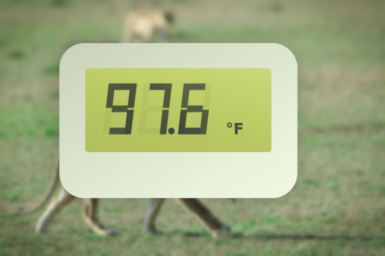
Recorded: value=97.6 unit=°F
